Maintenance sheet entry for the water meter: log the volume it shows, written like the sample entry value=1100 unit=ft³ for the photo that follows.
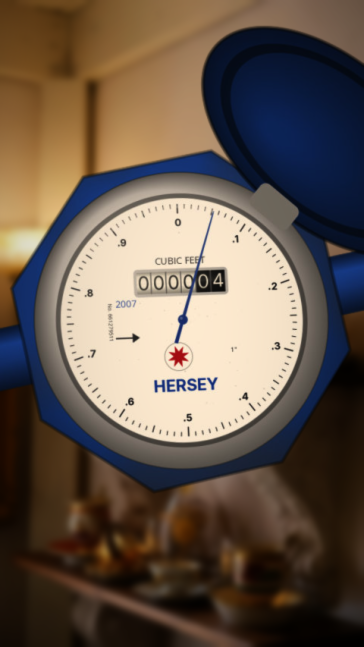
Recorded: value=4.05 unit=ft³
